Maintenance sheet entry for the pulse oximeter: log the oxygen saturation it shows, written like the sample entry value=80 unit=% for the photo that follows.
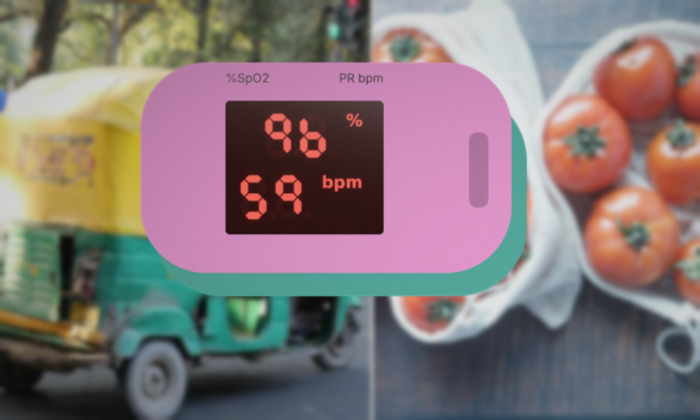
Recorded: value=96 unit=%
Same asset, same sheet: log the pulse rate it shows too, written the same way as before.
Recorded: value=59 unit=bpm
